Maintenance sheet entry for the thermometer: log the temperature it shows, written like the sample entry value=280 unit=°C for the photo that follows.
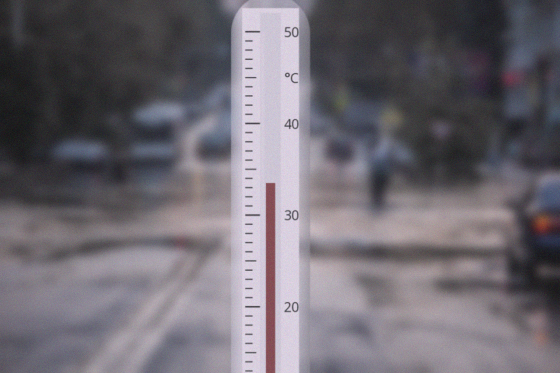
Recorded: value=33.5 unit=°C
